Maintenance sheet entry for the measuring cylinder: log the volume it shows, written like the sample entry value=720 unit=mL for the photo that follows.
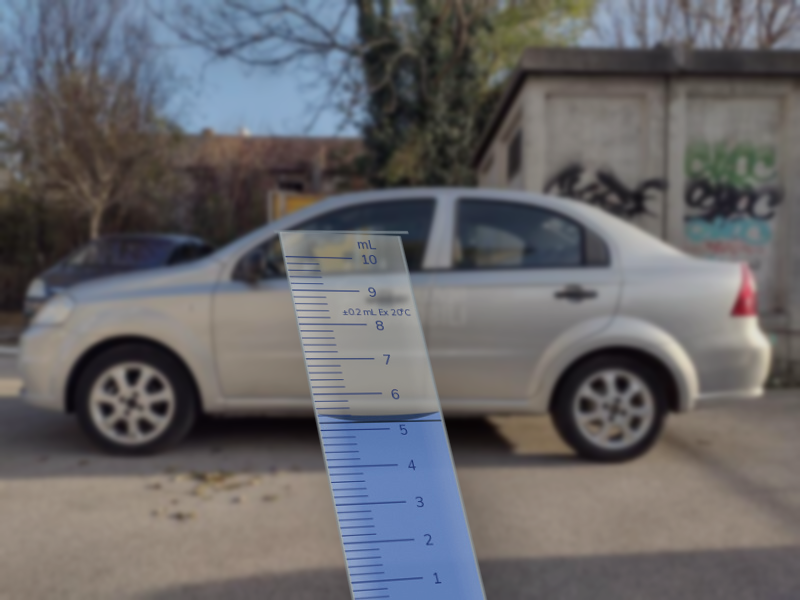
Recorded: value=5.2 unit=mL
